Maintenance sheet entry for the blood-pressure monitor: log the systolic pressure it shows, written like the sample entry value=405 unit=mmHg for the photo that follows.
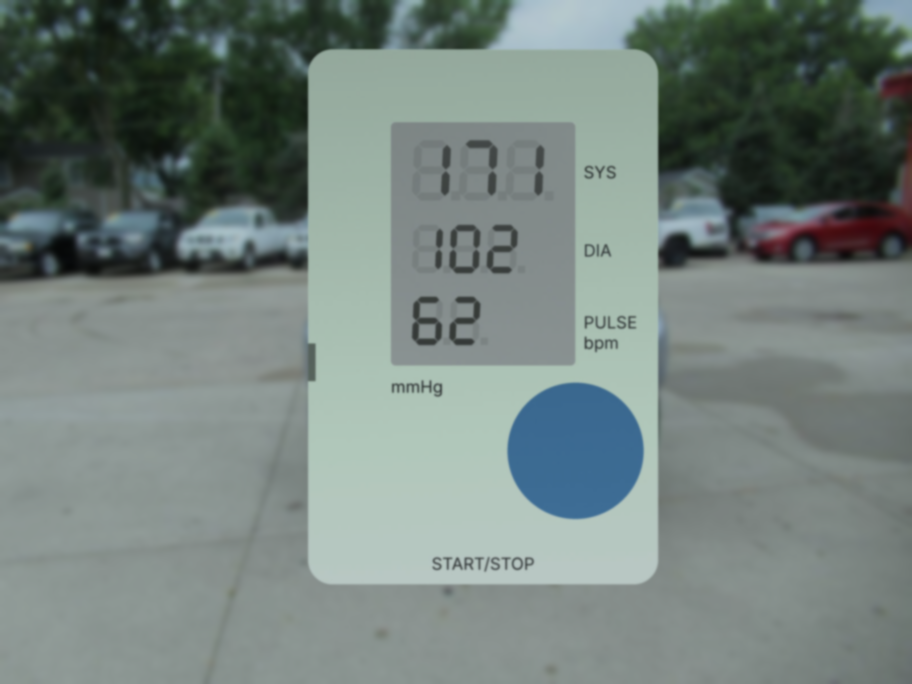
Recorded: value=171 unit=mmHg
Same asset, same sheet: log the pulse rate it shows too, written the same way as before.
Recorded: value=62 unit=bpm
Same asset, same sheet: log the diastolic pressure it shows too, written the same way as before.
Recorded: value=102 unit=mmHg
